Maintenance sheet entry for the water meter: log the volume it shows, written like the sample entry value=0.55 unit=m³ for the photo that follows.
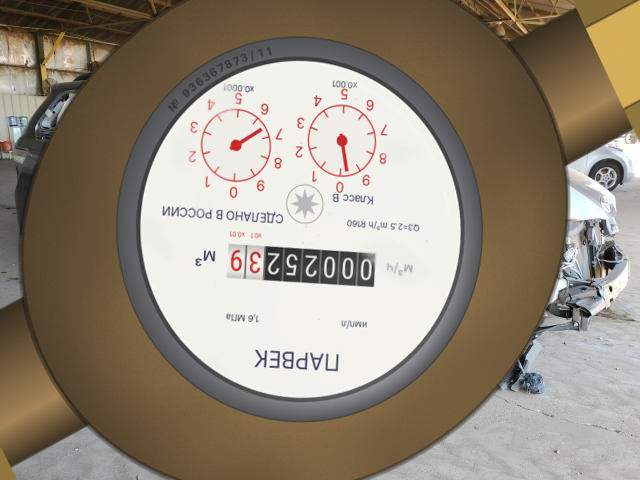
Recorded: value=252.3896 unit=m³
